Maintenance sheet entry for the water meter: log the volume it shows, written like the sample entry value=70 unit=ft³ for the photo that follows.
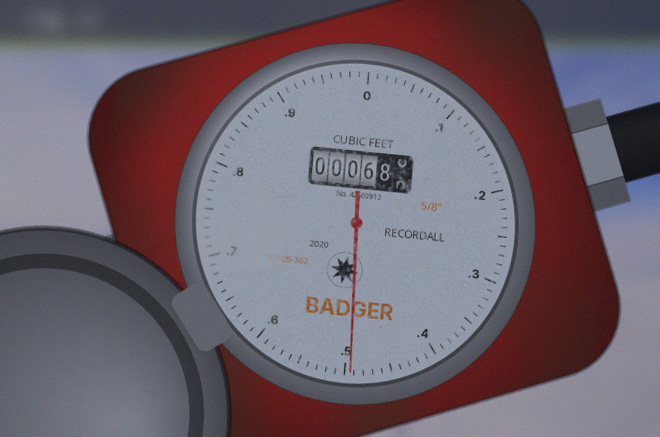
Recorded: value=688.49 unit=ft³
